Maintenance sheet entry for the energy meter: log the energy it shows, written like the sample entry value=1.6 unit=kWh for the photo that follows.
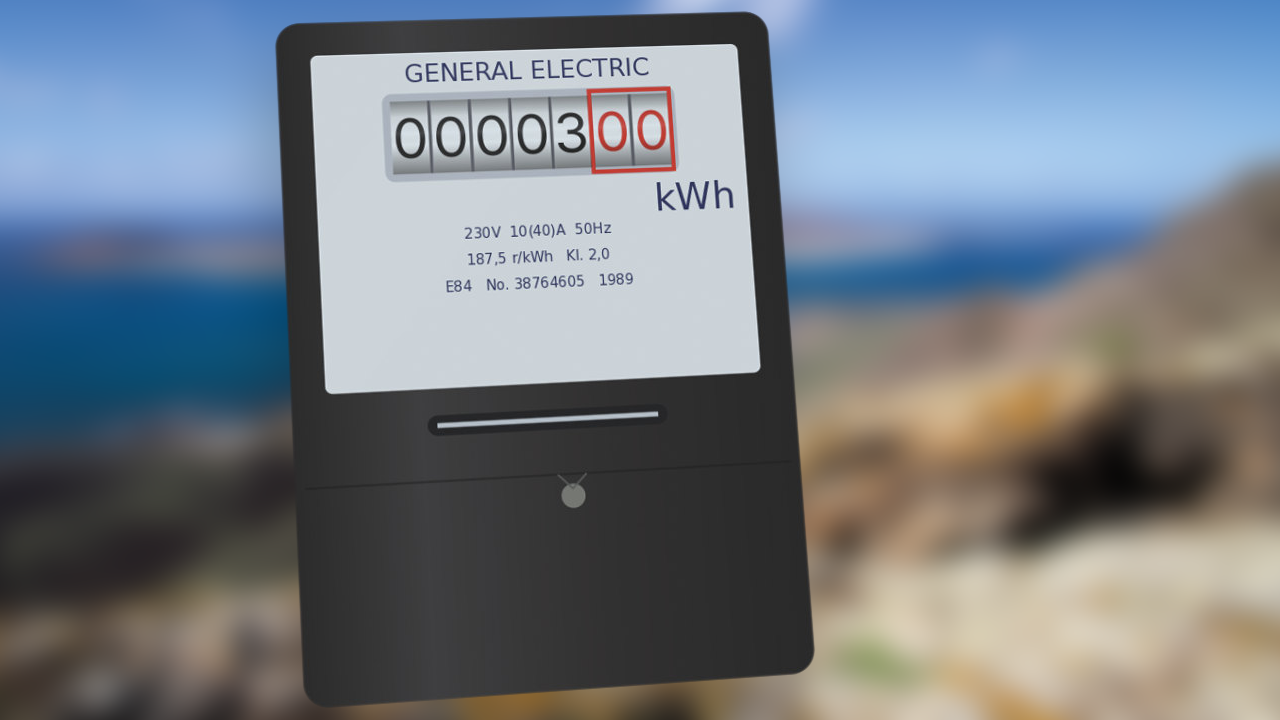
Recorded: value=3.00 unit=kWh
